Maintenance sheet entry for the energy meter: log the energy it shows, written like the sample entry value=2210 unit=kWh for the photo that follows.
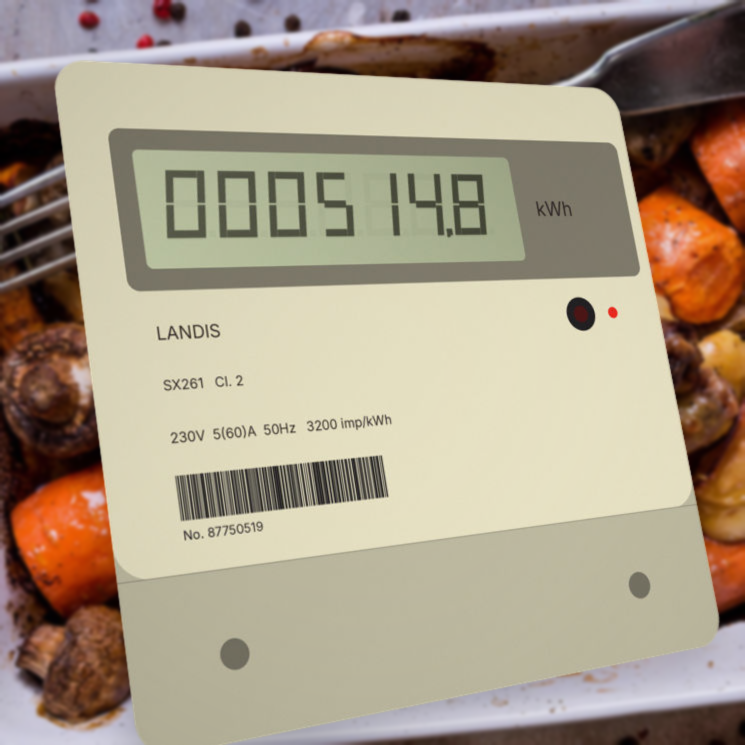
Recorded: value=514.8 unit=kWh
